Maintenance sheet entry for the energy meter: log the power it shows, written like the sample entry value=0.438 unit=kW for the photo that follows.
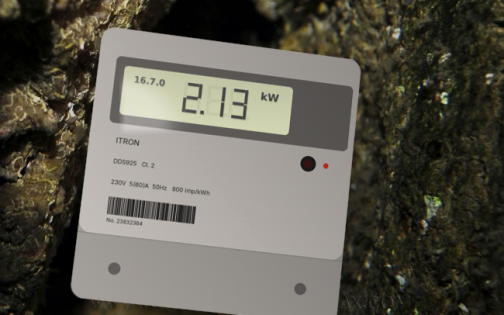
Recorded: value=2.13 unit=kW
